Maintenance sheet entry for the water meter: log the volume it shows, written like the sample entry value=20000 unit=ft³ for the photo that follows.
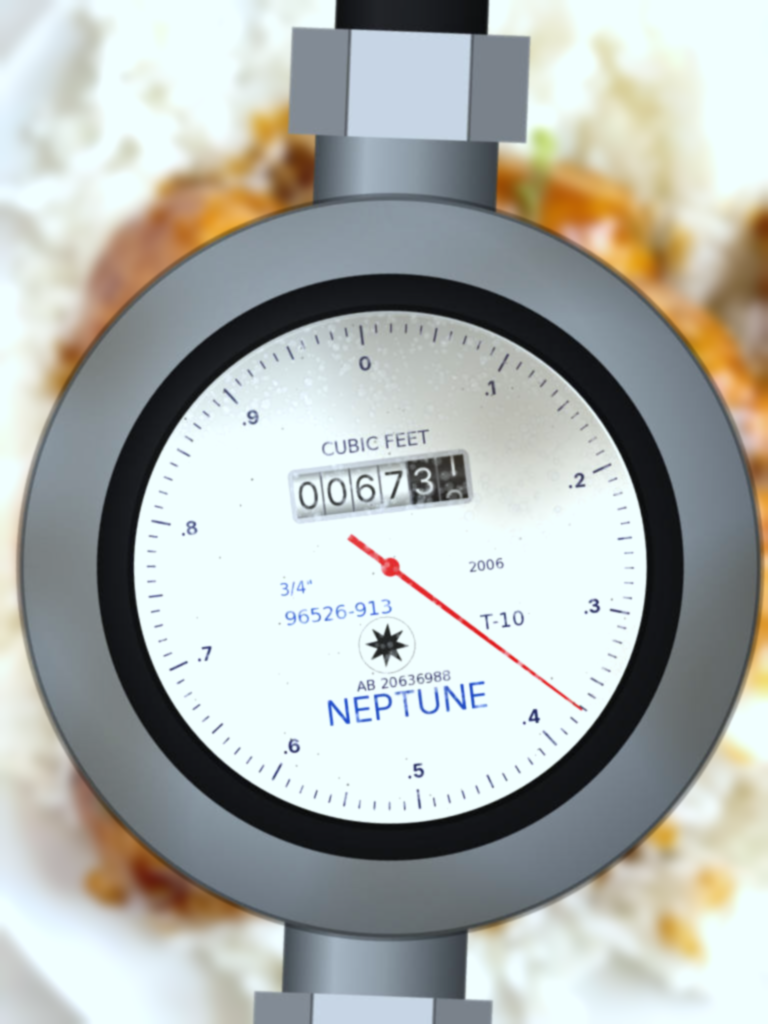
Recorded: value=6731.37 unit=ft³
